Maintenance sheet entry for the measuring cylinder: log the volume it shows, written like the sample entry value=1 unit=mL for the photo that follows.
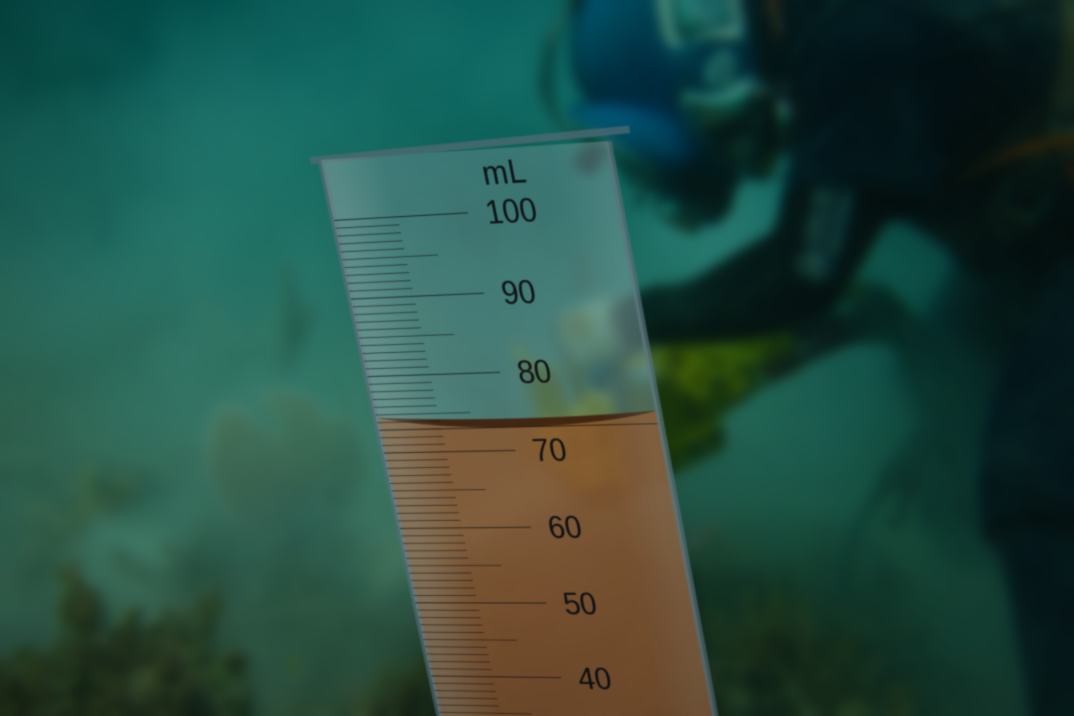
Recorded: value=73 unit=mL
